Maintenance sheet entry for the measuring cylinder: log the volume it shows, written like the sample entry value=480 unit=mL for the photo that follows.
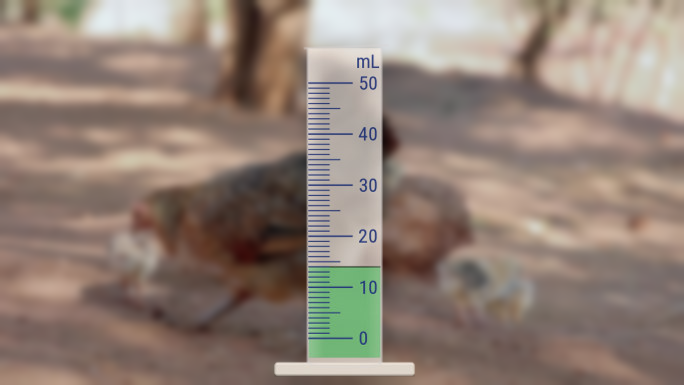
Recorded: value=14 unit=mL
